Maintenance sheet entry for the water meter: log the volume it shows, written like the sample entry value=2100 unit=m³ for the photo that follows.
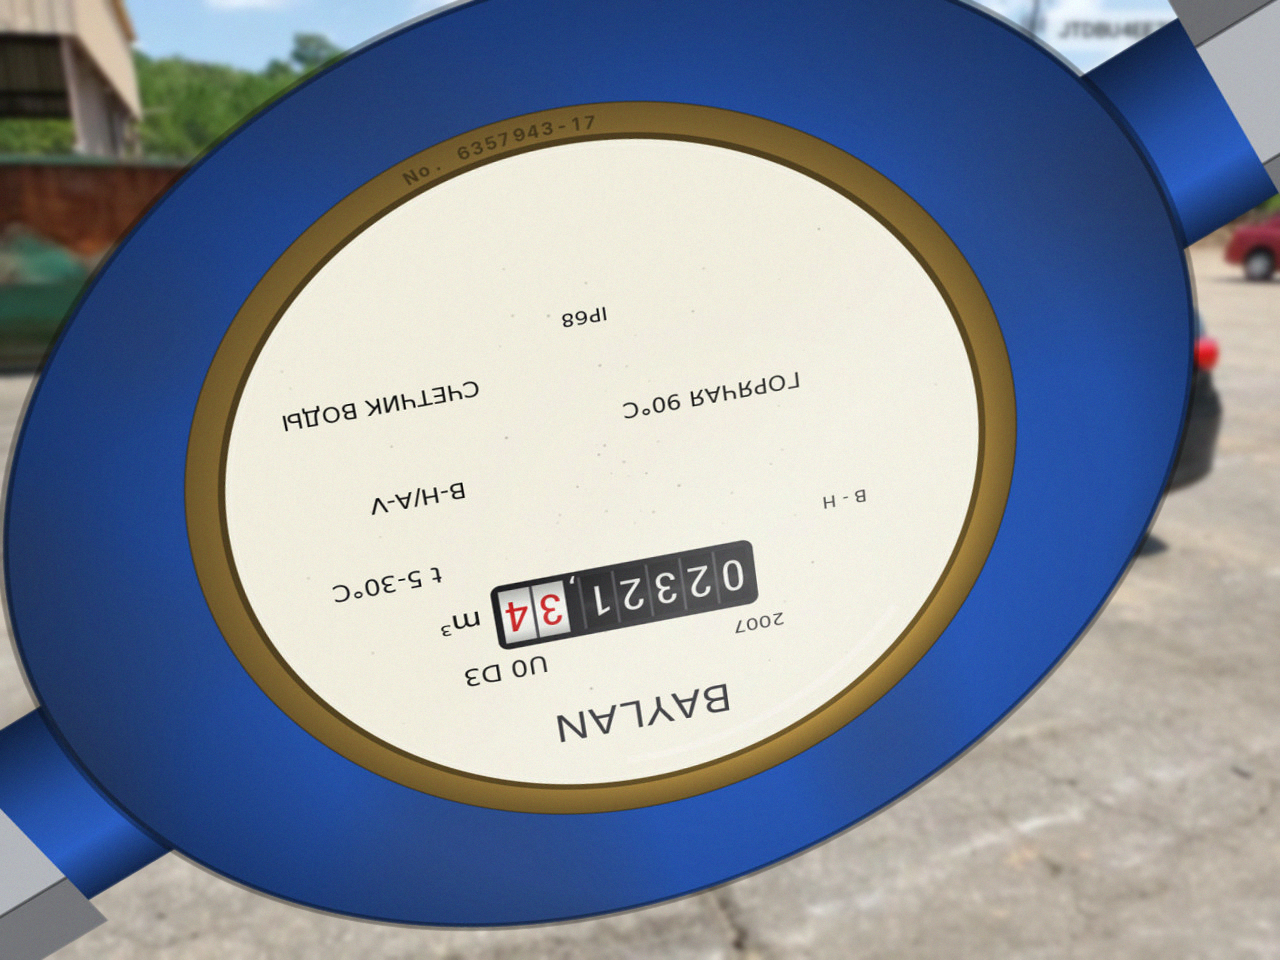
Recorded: value=2321.34 unit=m³
